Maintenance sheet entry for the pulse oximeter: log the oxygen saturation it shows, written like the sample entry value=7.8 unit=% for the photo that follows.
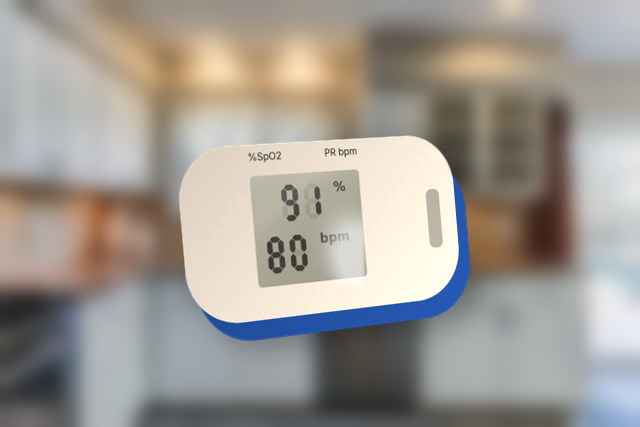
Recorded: value=91 unit=%
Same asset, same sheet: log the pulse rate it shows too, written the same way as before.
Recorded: value=80 unit=bpm
